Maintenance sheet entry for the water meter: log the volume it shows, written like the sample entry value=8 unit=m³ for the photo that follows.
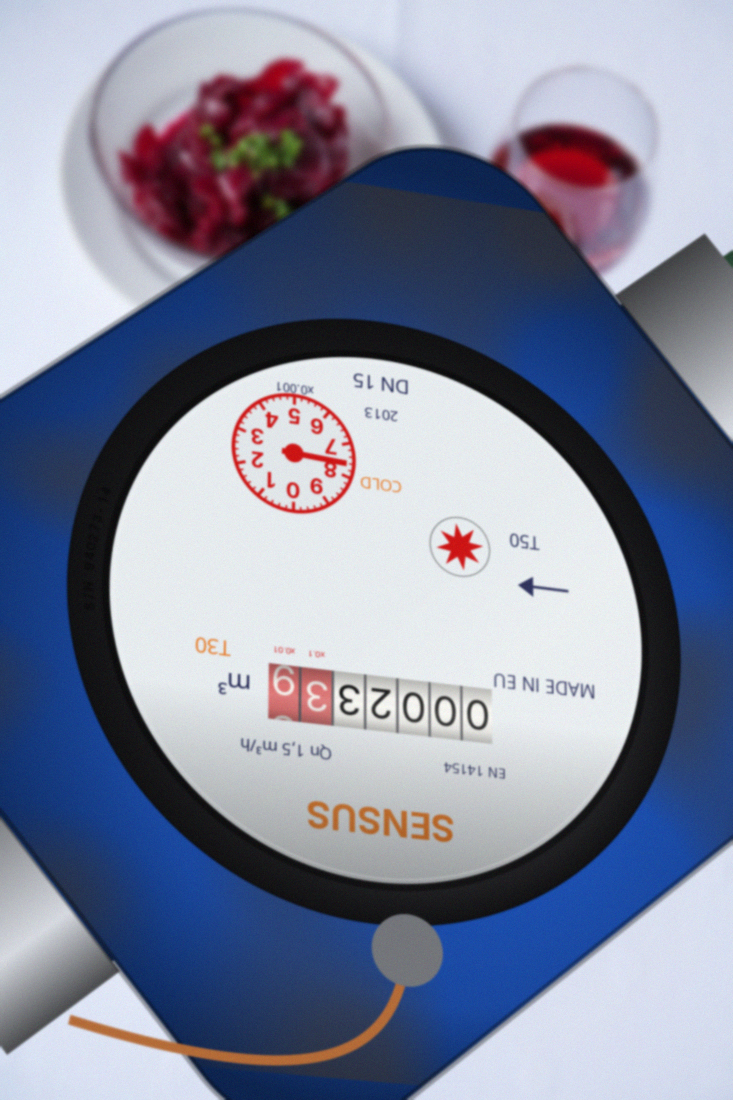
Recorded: value=23.387 unit=m³
